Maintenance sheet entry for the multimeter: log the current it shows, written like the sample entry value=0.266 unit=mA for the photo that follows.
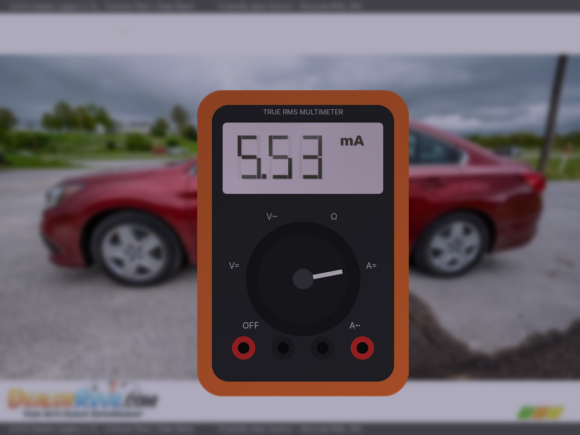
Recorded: value=5.53 unit=mA
